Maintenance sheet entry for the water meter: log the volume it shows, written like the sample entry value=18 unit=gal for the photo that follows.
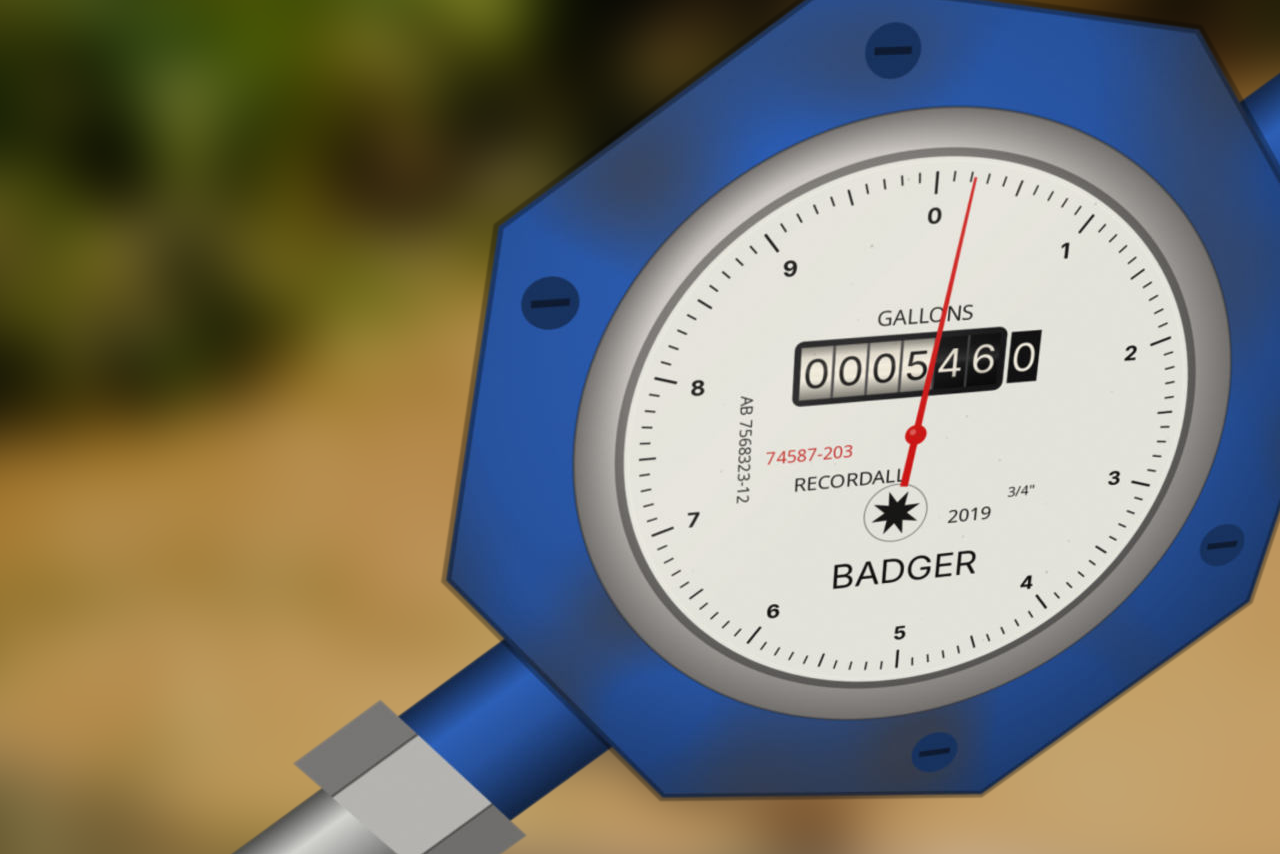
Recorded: value=5460.2 unit=gal
